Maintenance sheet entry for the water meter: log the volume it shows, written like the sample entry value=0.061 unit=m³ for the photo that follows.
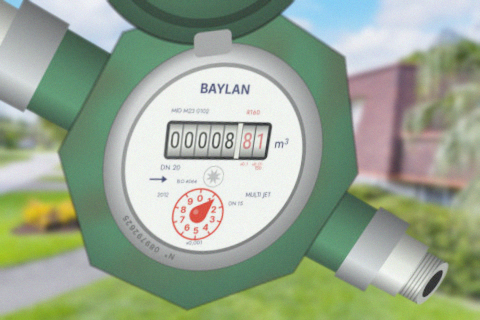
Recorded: value=8.811 unit=m³
